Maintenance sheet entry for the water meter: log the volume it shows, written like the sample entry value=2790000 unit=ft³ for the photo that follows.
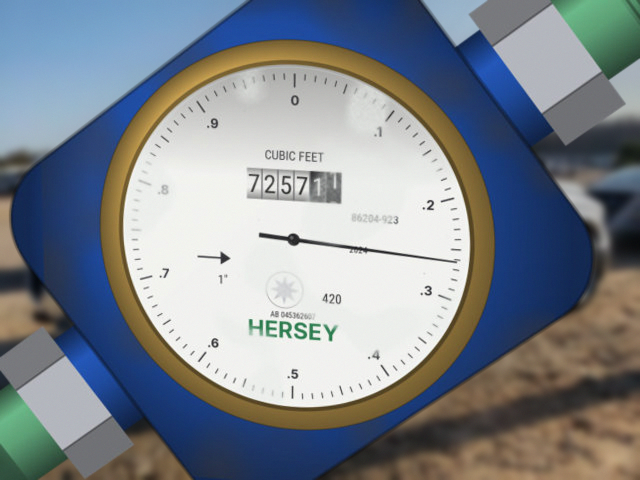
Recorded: value=725711.26 unit=ft³
